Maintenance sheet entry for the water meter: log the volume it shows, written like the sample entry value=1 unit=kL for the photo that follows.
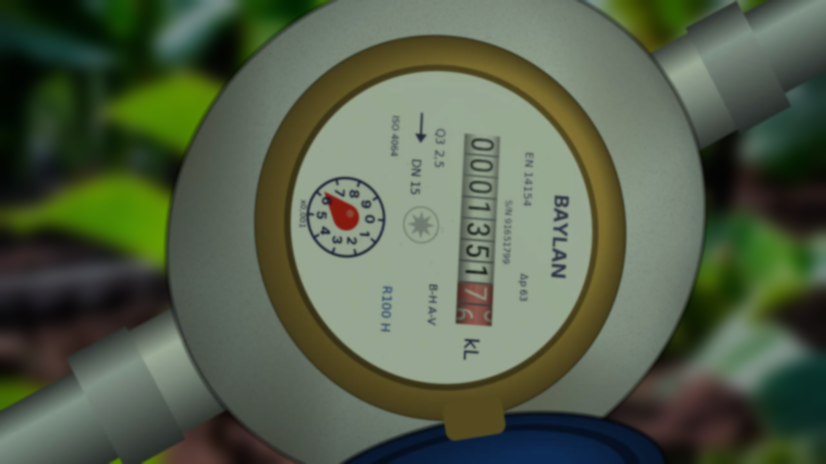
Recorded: value=1351.756 unit=kL
